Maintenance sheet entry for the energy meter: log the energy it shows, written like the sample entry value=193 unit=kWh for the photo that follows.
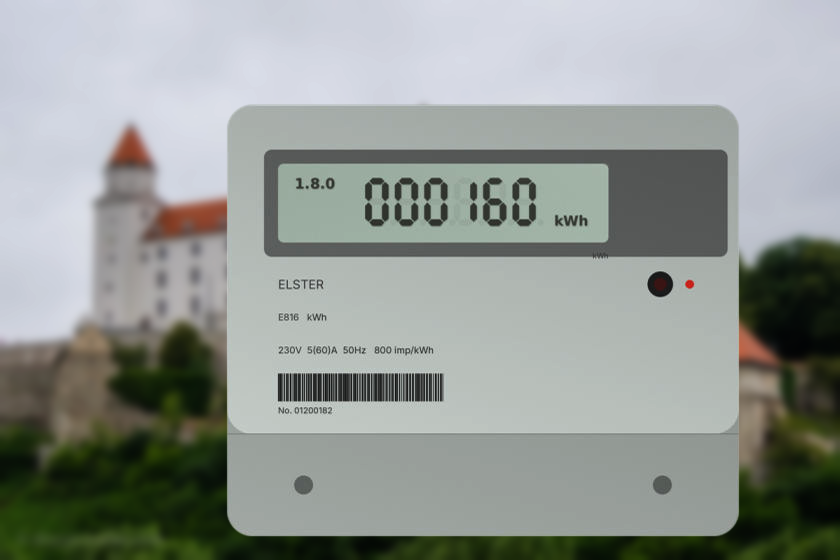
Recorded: value=160 unit=kWh
